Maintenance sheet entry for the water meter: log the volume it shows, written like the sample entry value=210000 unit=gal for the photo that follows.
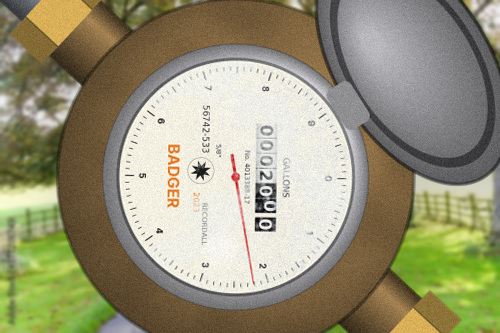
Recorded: value=2002.2 unit=gal
